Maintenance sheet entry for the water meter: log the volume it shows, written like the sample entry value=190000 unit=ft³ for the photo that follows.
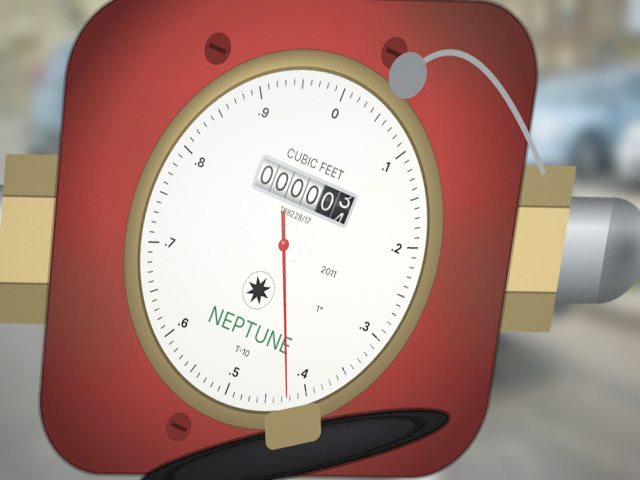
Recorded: value=3.42 unit=ft³
